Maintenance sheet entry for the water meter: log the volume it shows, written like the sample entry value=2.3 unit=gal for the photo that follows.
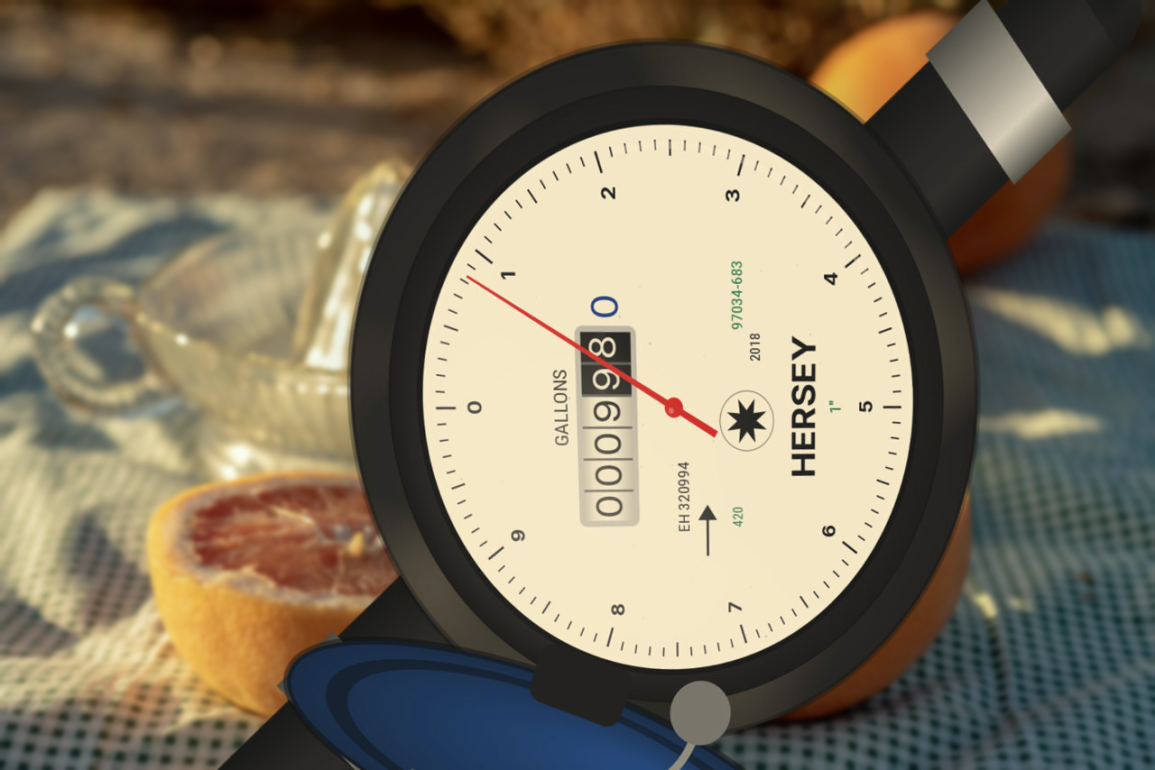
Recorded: value=9980.8 unit=gal
